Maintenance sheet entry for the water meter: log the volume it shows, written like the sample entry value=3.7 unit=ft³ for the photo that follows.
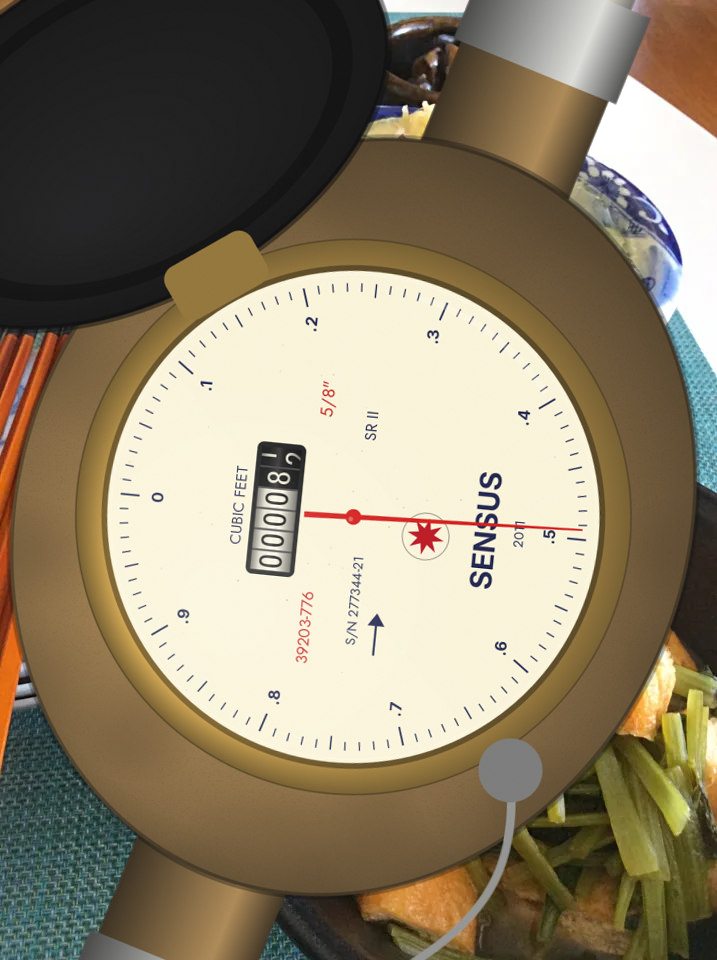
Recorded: value=81.49 unit=ft³
